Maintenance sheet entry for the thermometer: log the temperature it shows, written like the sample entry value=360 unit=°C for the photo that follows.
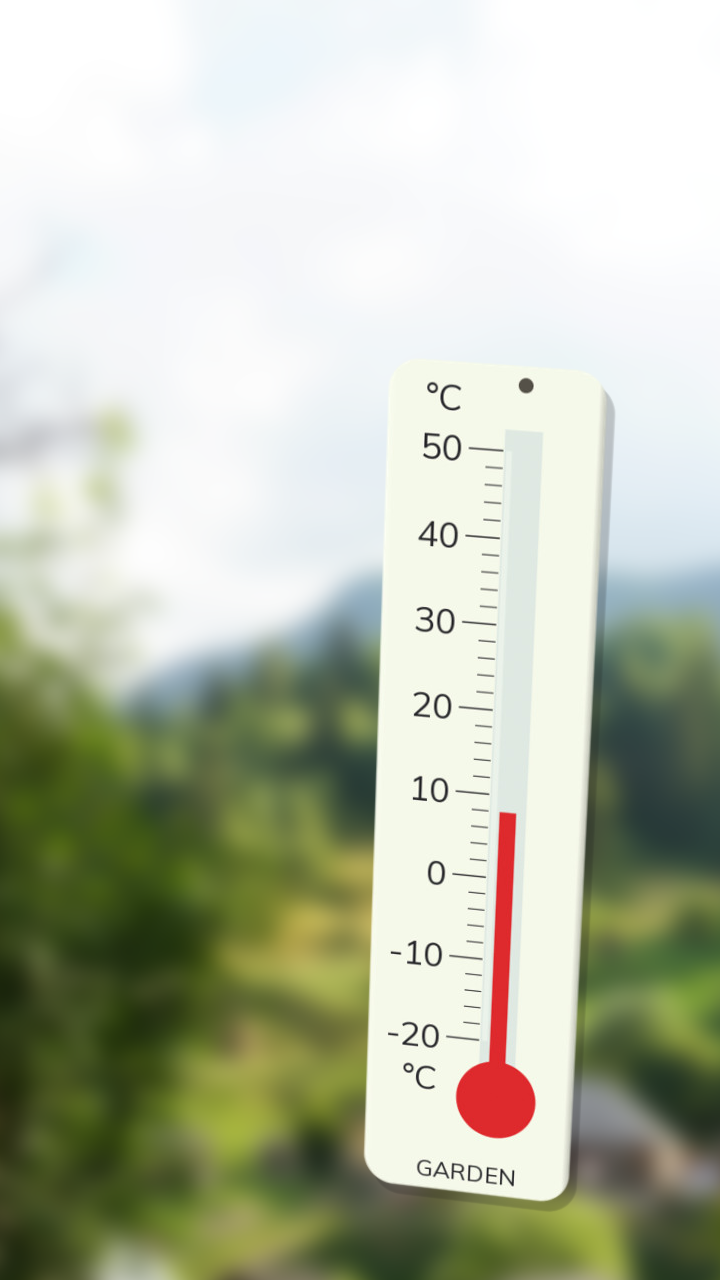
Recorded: value=8 unit=°C
